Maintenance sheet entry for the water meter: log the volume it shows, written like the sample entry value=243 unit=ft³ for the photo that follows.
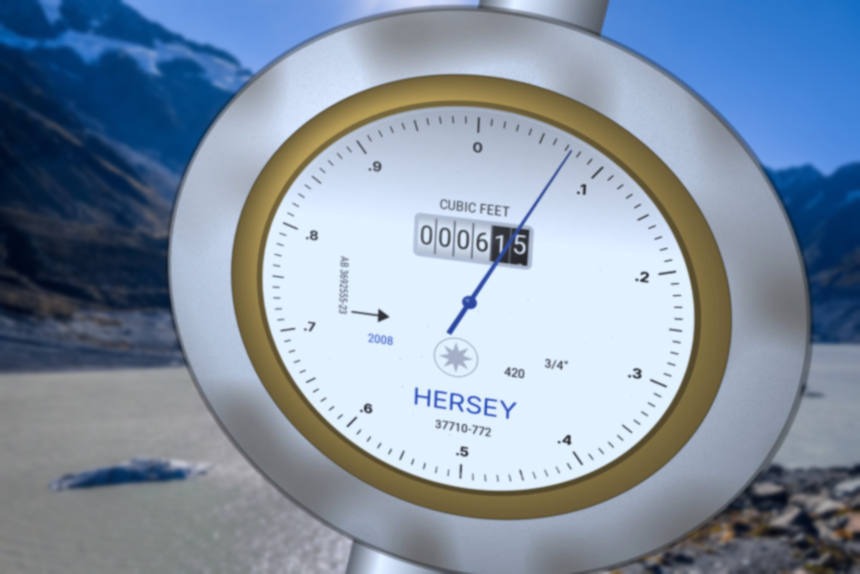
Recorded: value=615.07 unit=ft³
